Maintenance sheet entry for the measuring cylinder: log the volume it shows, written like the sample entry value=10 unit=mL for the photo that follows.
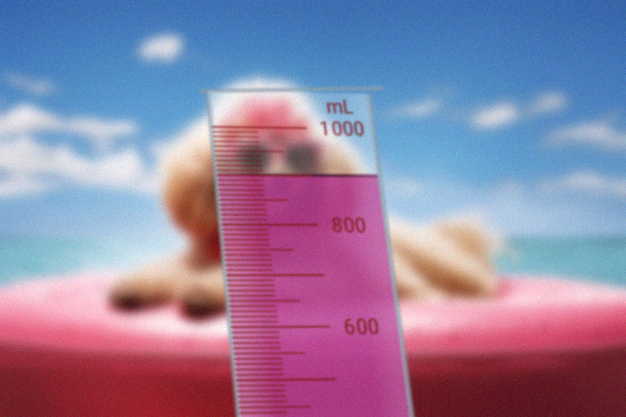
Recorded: value=900 unit=mL
